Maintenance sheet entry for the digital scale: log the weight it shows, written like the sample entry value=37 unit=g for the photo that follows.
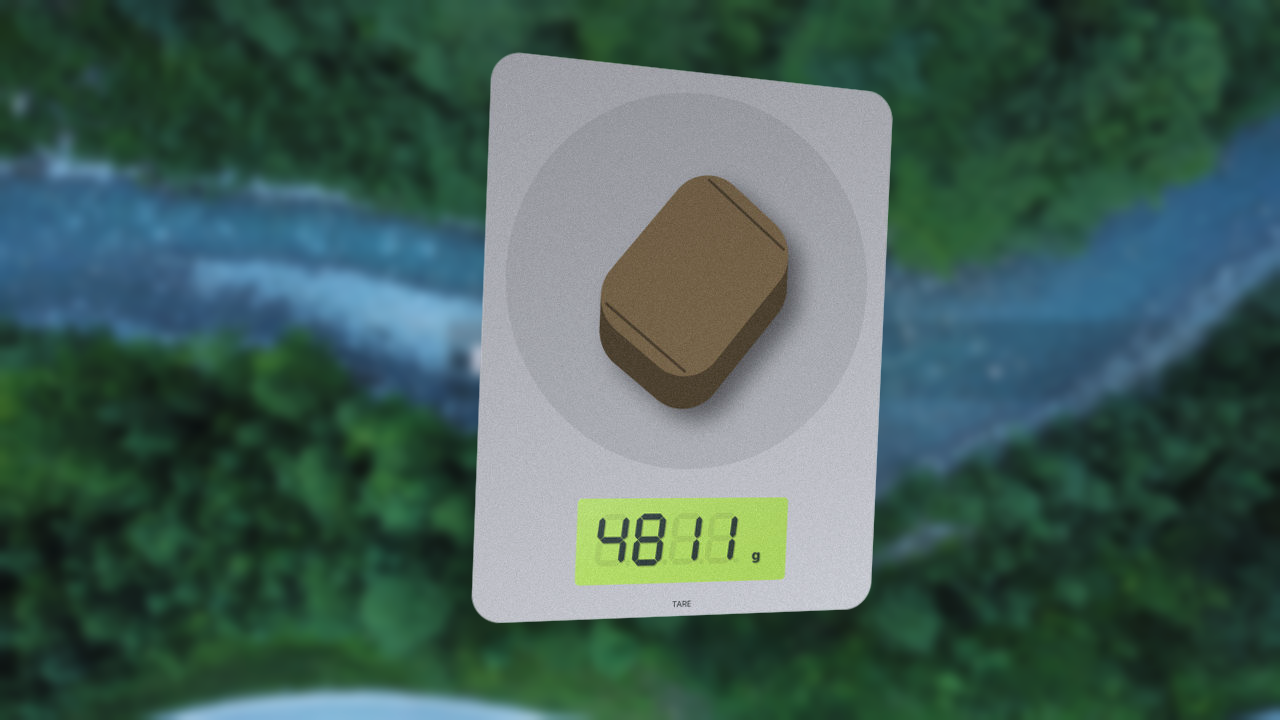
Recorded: value=4811 unit=g
